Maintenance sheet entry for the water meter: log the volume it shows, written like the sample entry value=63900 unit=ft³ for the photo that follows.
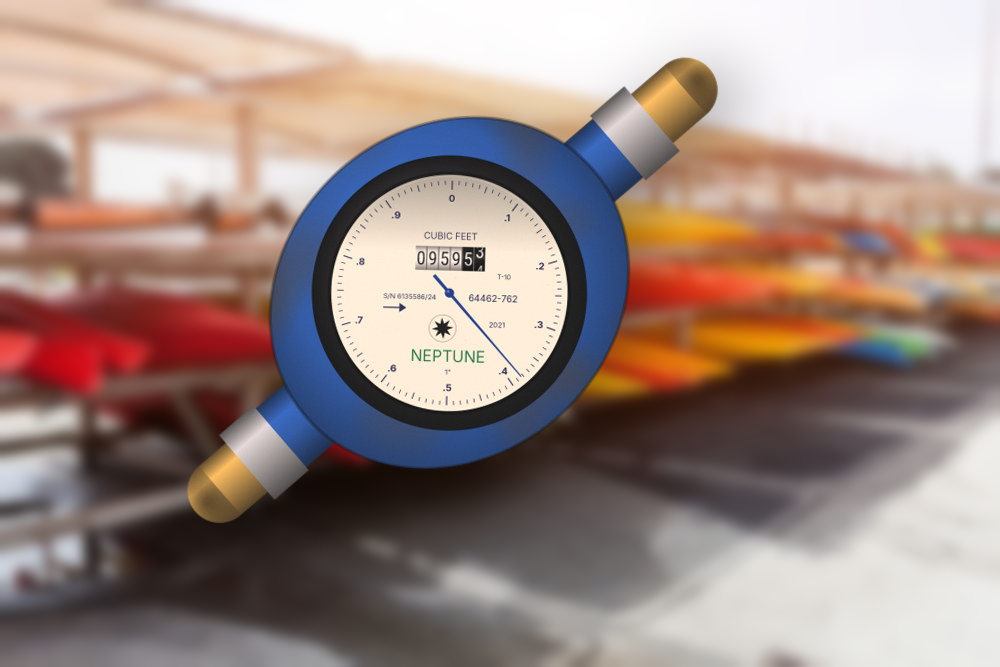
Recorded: value=95953.38 unit=ft³
